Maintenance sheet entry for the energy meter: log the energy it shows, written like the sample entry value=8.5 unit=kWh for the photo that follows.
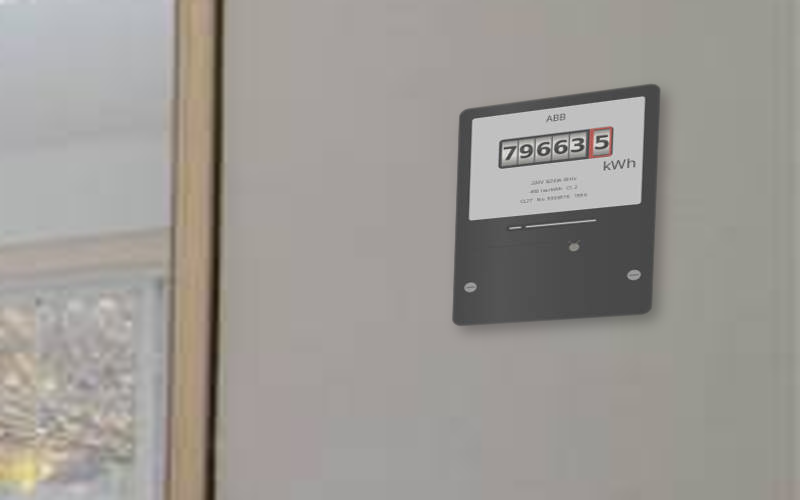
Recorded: value=79663.5 unit=kWh
